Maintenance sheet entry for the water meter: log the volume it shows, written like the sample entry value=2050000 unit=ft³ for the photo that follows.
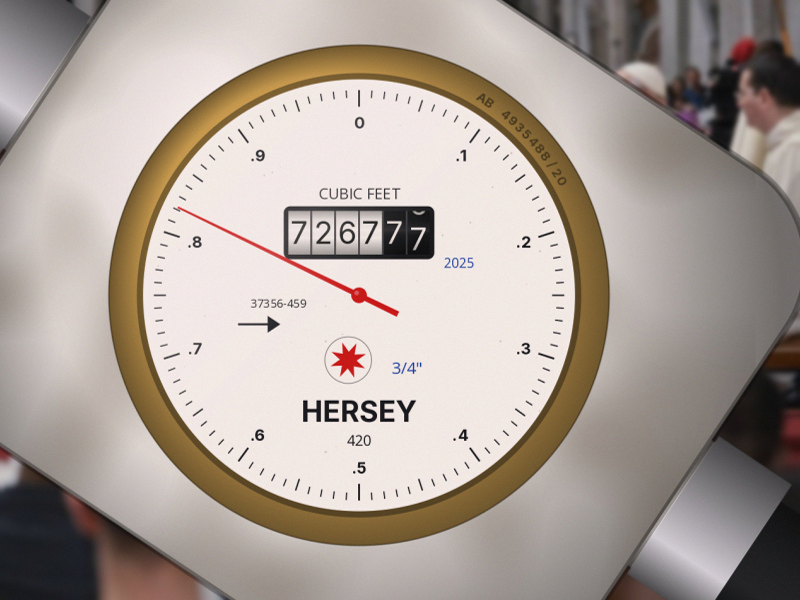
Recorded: value=726776.82 unit=ft³
